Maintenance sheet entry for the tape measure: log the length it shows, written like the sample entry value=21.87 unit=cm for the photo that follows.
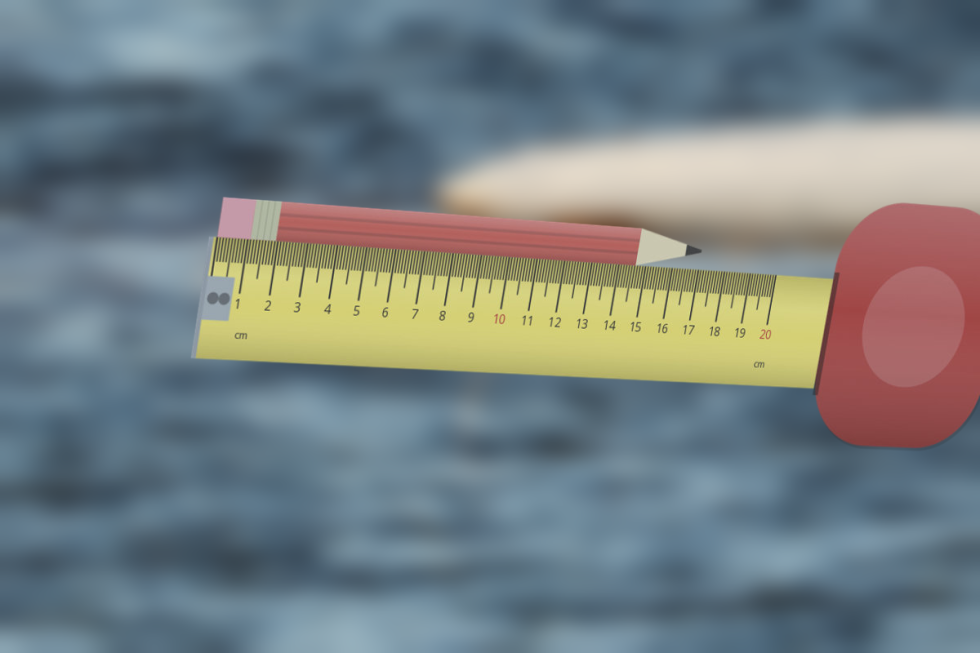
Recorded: value=17 unit=cm
